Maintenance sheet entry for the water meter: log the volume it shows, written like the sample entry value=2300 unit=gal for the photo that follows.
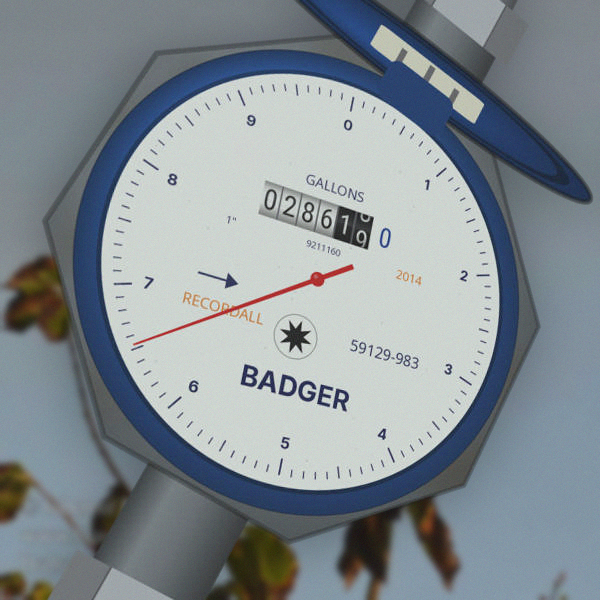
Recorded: value=286186.5 unit=gal
